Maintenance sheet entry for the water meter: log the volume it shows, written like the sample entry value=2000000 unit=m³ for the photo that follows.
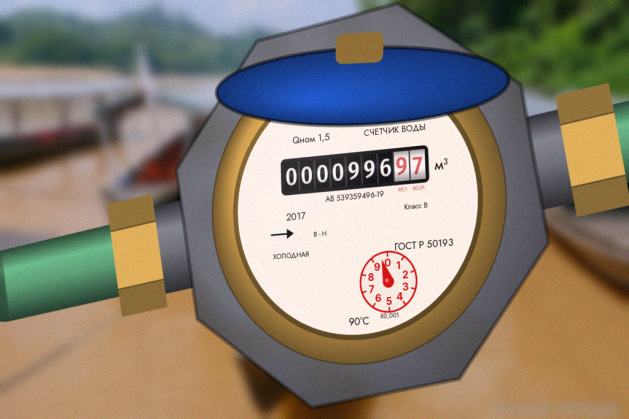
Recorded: value=996.969 unit=m³
